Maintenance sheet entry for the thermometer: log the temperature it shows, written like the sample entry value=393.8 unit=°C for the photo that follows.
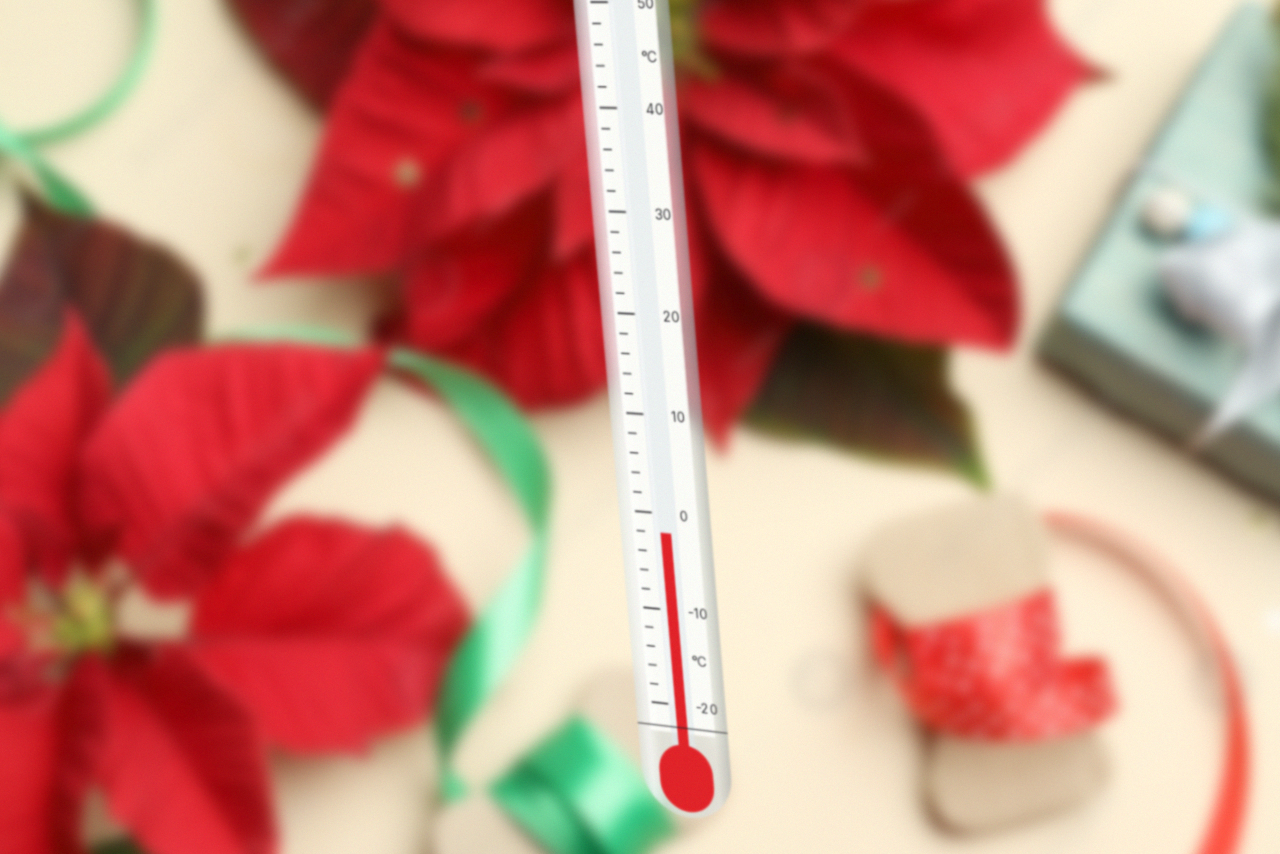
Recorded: value=-2 unit=°C
